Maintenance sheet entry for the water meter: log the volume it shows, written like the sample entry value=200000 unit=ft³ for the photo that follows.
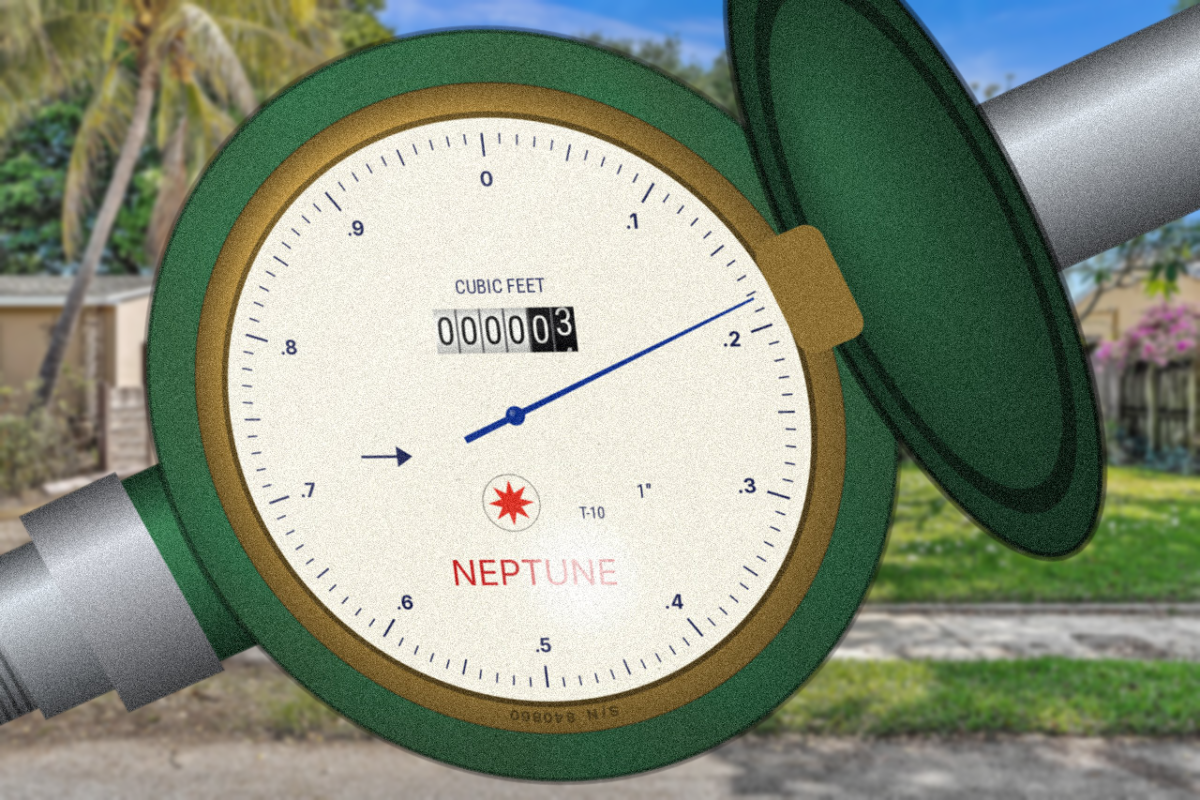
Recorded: value=3.18 unit=ft³
